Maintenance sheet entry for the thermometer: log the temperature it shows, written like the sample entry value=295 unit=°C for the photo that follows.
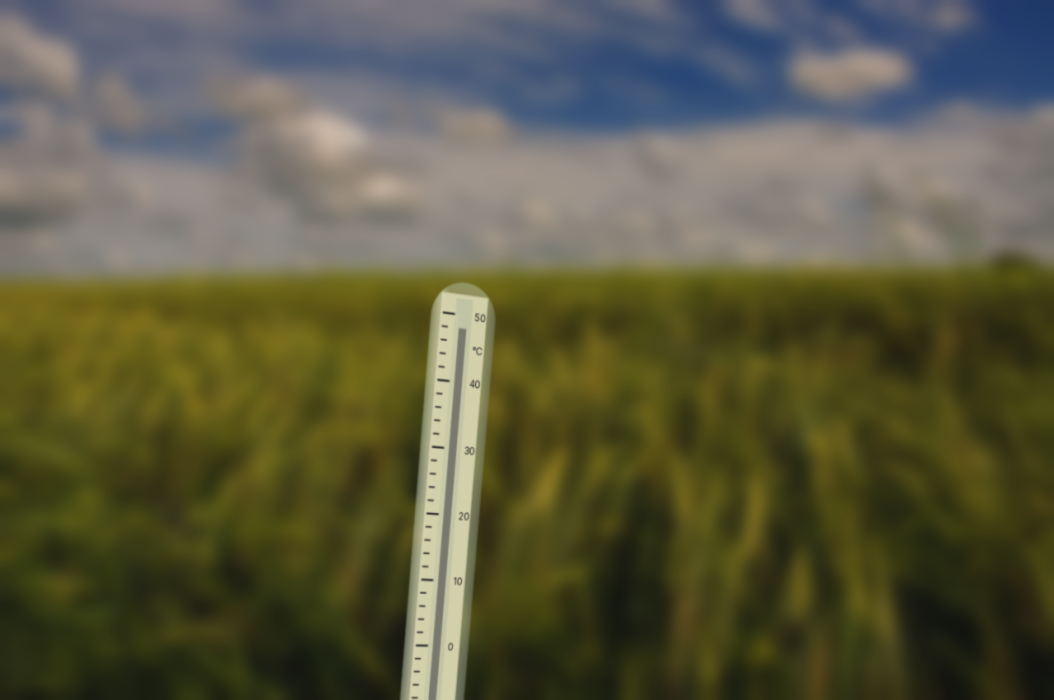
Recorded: value=48 unit=°C
